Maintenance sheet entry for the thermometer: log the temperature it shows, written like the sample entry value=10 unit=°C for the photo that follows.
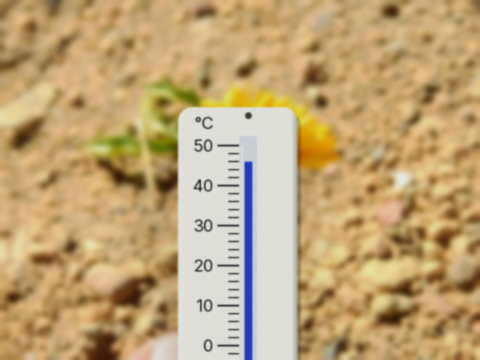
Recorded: value=46 unit=°C
